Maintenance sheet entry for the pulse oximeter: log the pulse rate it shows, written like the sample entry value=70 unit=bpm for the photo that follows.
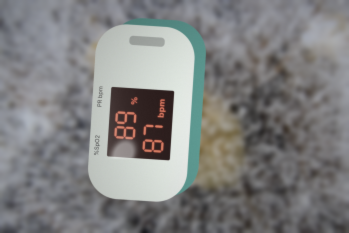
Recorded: value=87 unit=bpm
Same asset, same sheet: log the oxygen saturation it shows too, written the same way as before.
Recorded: value=89 unit=%
